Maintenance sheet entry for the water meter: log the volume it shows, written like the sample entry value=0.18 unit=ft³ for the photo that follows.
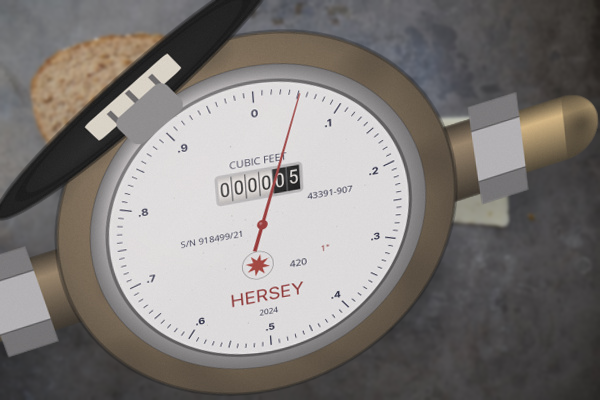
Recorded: value=5.05 unit=ft³
